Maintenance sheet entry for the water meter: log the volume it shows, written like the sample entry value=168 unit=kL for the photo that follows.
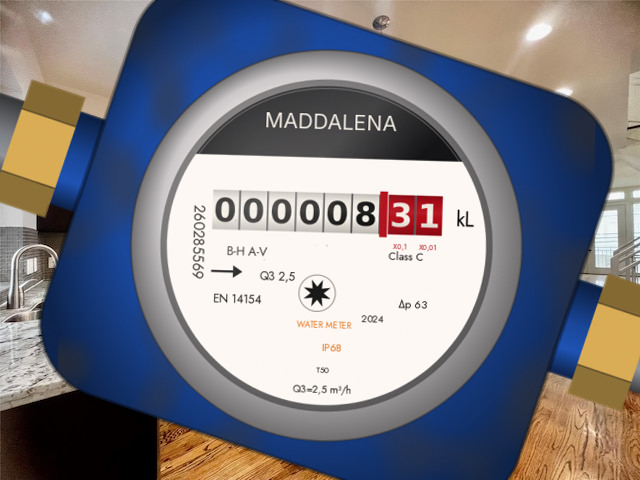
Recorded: value=8.31 unit=kL
